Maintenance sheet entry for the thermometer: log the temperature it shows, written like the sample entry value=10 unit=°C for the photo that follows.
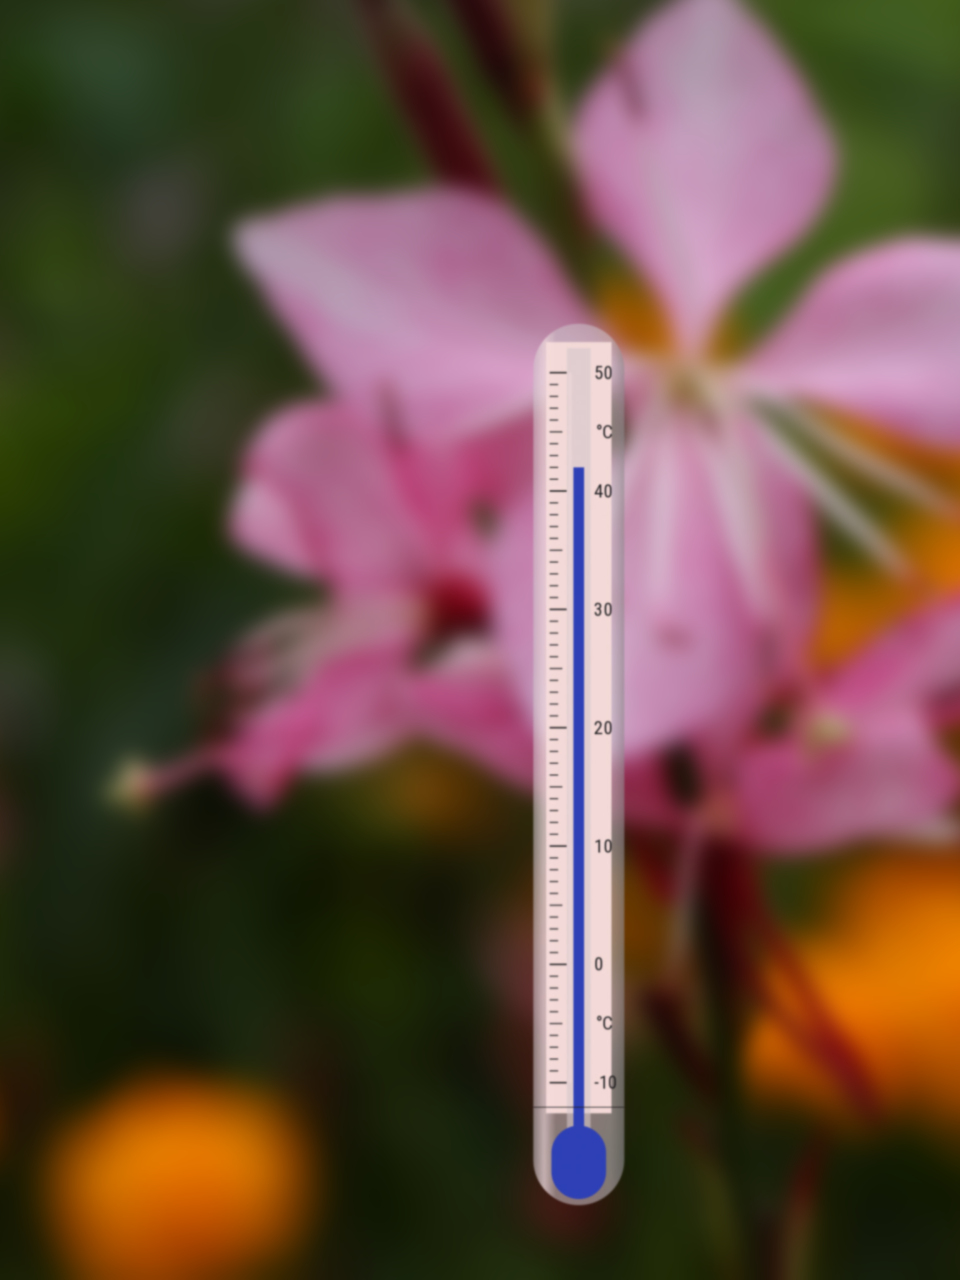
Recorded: value=42 unit=°C
